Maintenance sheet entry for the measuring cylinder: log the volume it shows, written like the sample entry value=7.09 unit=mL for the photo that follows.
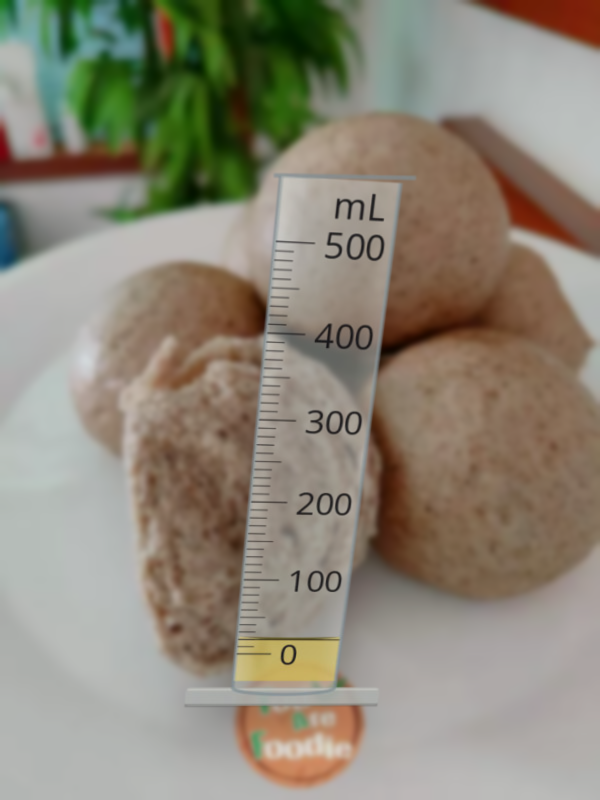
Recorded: value=20 unit=mL
